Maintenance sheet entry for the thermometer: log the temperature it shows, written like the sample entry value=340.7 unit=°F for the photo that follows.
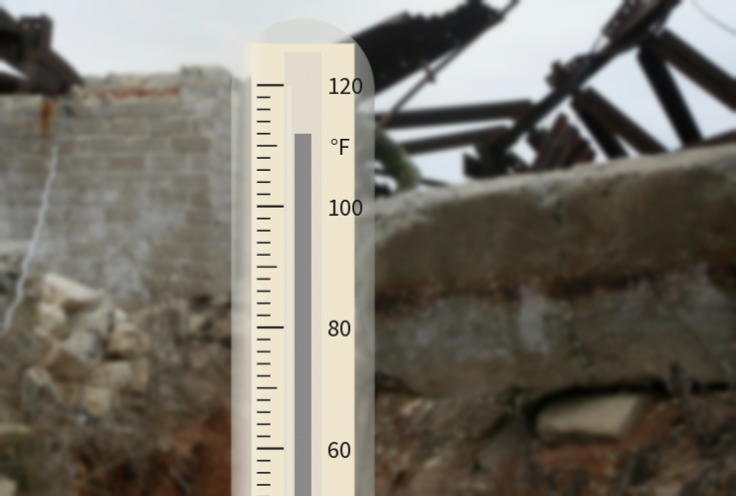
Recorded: value=112 unit=°F
